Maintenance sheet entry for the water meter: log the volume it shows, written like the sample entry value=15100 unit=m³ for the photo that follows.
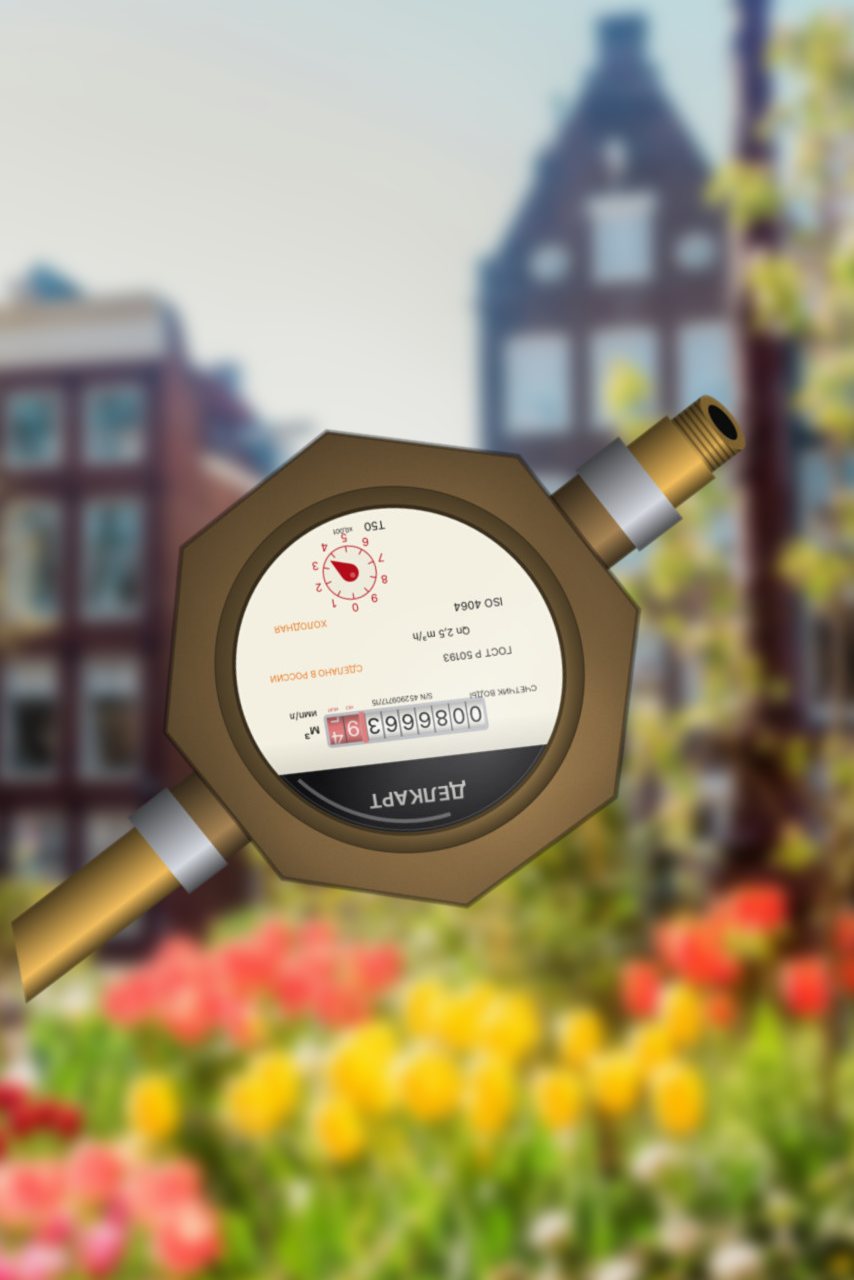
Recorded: value=86663.943 unit=m³
